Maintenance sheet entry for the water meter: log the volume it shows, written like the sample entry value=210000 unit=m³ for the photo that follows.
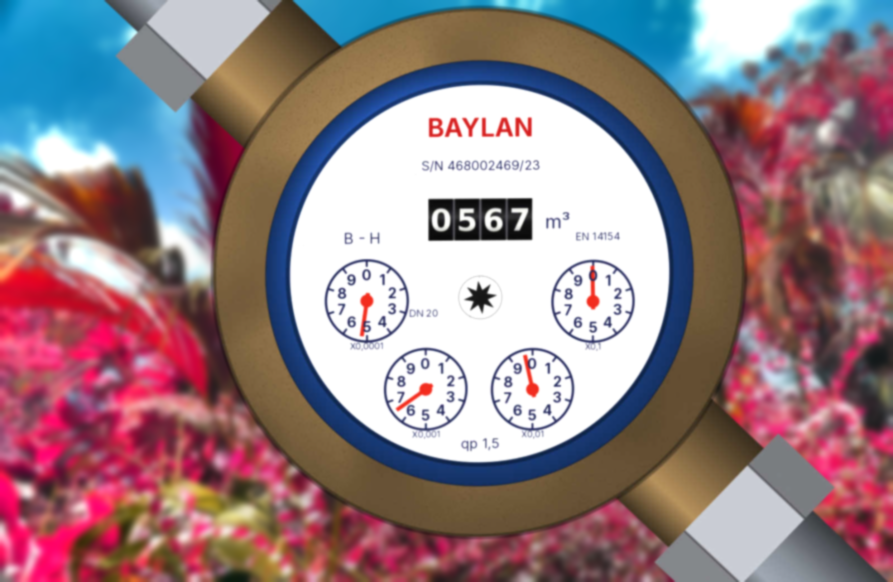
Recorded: value=566.9965 unit=m³
